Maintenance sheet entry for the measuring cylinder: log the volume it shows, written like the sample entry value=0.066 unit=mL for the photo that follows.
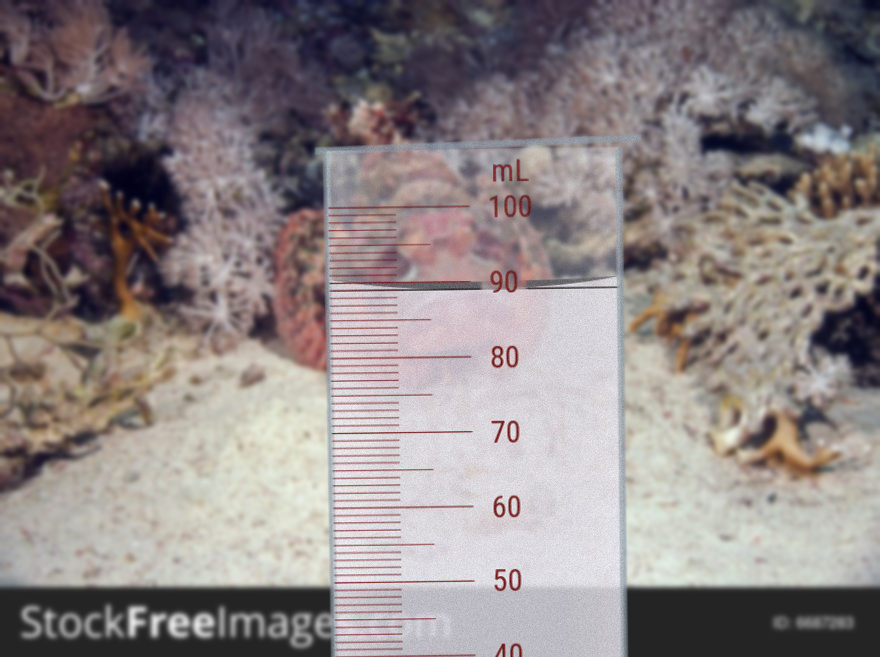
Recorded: value=89 unit=mL
